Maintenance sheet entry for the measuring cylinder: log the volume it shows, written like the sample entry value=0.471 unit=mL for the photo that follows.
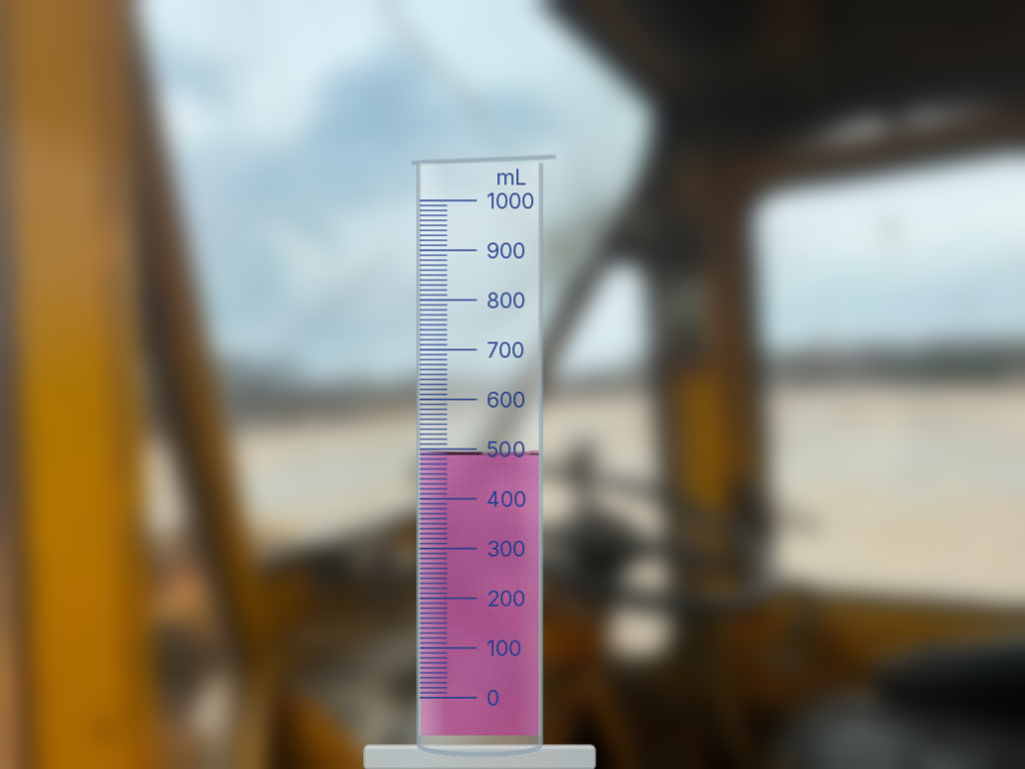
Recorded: value=490 unit=mL
